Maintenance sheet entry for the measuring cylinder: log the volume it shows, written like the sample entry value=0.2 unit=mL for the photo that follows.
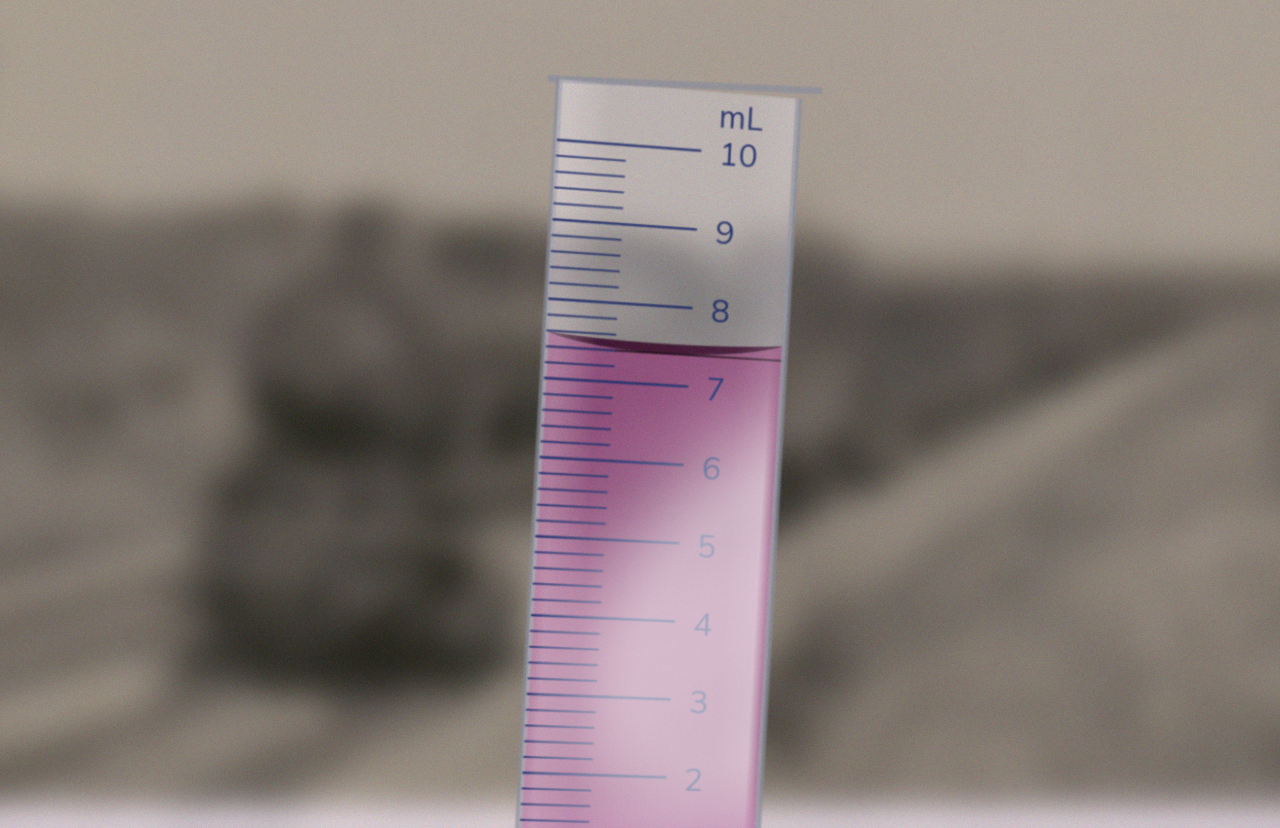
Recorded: value=7.4 unit=mL
